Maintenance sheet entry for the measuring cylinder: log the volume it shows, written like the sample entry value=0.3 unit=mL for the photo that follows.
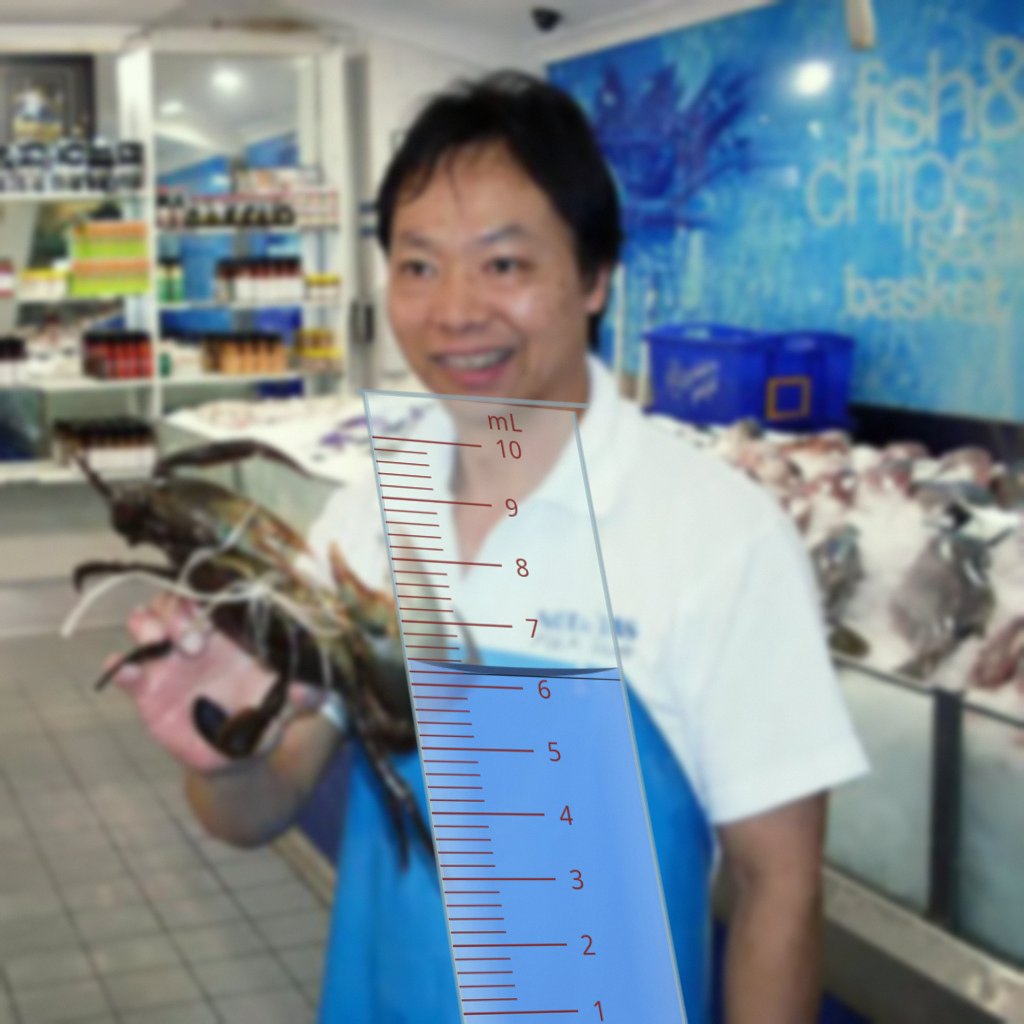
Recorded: value=6.2 unit=mL
